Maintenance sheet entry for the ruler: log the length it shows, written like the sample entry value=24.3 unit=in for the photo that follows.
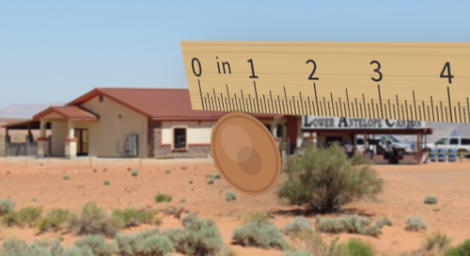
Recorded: value=1.25 unit=in
